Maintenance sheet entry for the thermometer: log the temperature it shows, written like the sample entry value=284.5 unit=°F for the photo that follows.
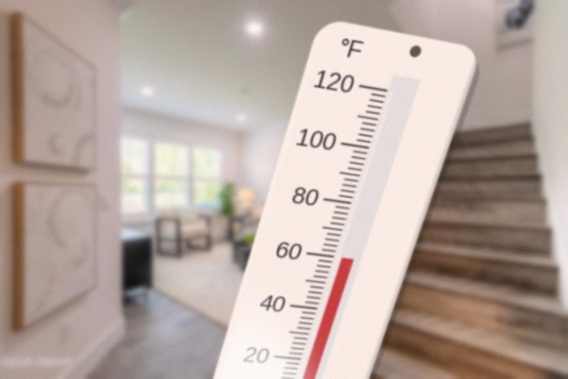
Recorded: value=60 unit=°F
